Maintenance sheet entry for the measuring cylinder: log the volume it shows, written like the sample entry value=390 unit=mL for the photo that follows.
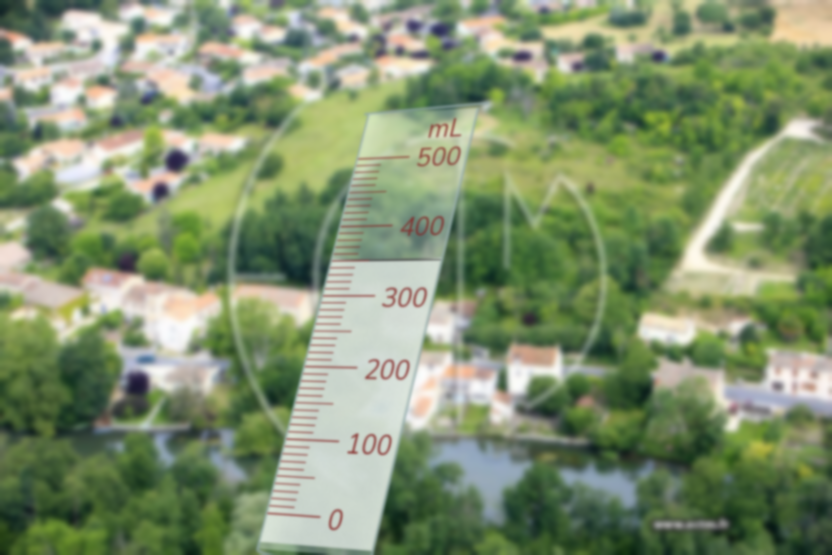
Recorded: value=350 unit=mL
